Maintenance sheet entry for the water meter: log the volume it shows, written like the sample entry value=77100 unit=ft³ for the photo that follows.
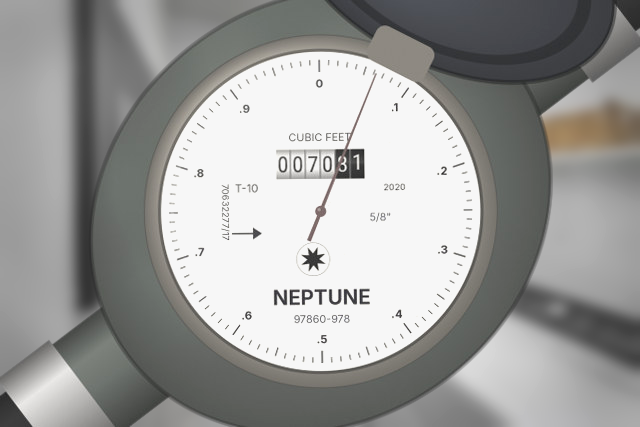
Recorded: value=7081.06 unit=ft³
